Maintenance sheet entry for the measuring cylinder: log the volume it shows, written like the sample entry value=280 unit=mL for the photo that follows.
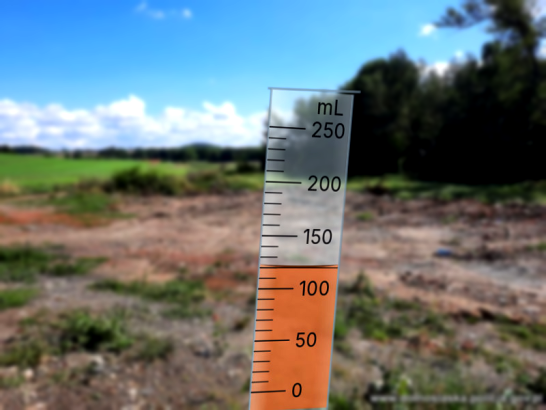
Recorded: value=120 unit=mL
